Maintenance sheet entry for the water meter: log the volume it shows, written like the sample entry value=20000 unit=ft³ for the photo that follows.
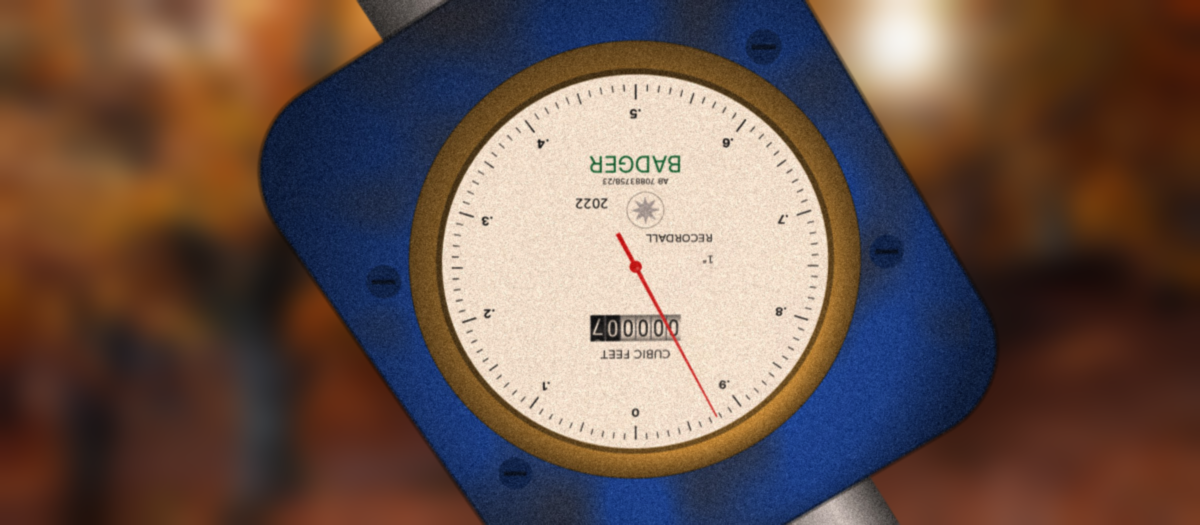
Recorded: value=6.92 unit=ft³
